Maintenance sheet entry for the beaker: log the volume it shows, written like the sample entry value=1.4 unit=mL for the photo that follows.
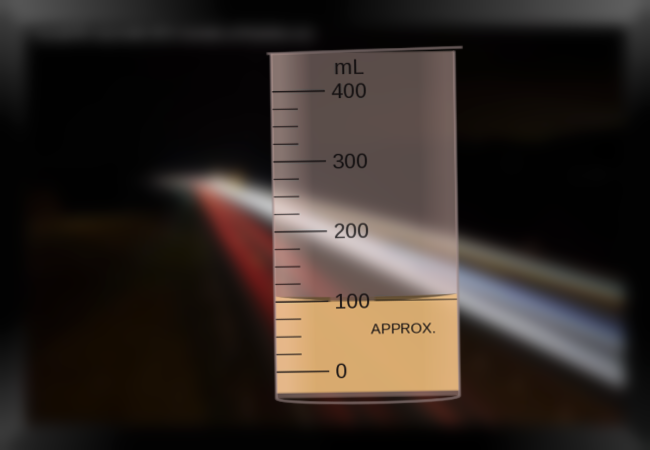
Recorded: value=100 unit=mL
